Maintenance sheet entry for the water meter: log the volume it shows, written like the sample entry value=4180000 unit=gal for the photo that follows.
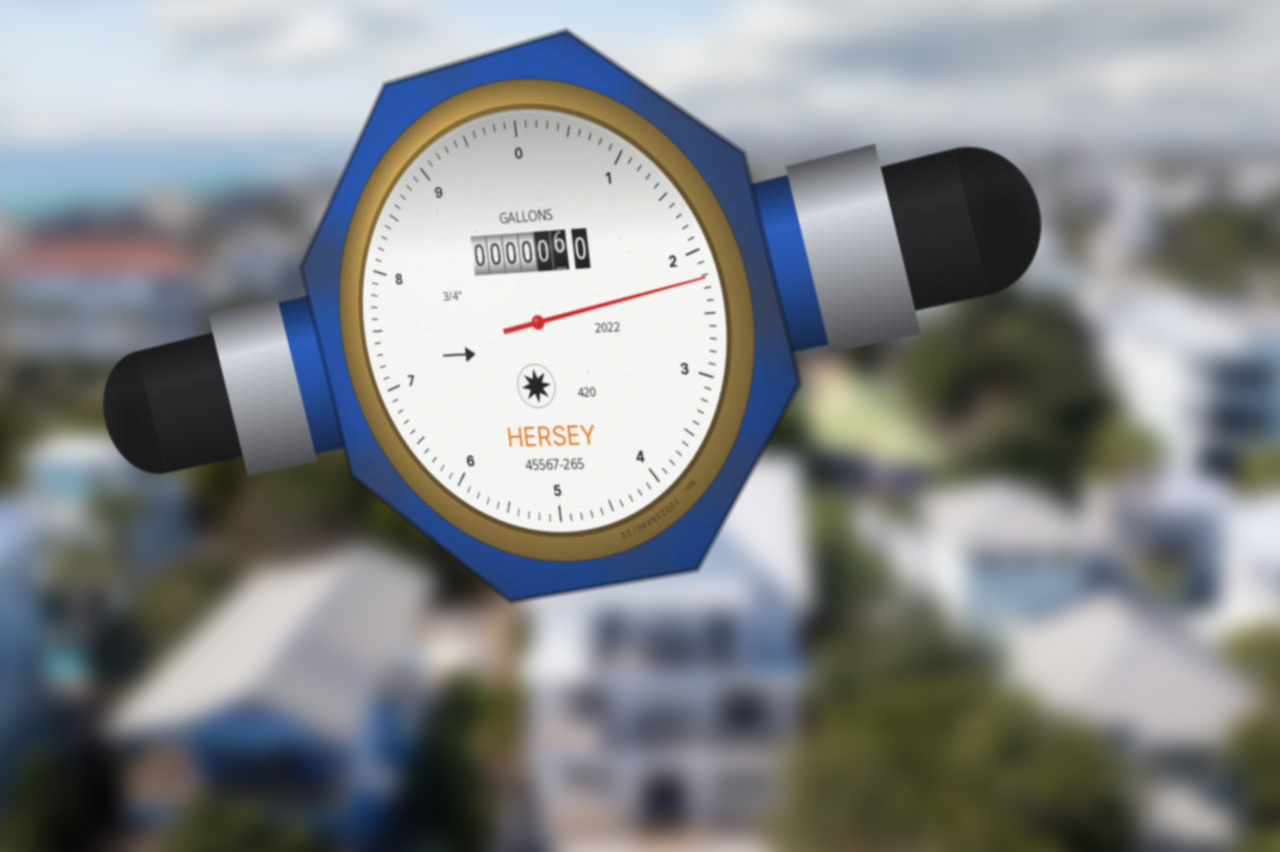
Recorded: value=62.2 unit=gal
